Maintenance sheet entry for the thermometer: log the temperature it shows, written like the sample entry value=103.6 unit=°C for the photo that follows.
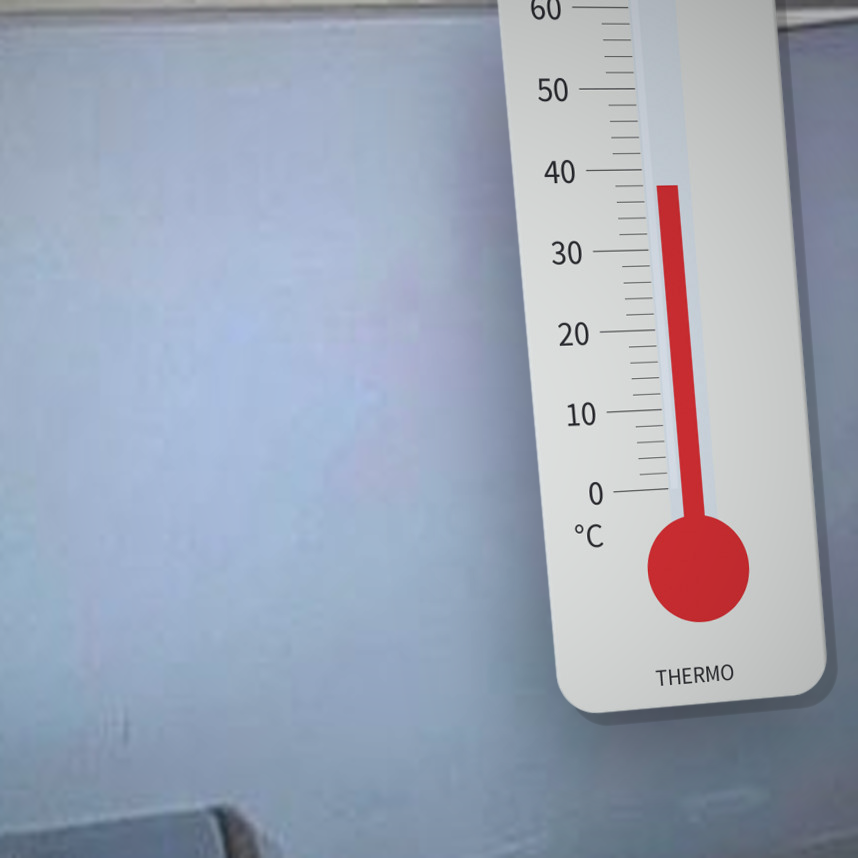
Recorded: value=38 unit=°C
